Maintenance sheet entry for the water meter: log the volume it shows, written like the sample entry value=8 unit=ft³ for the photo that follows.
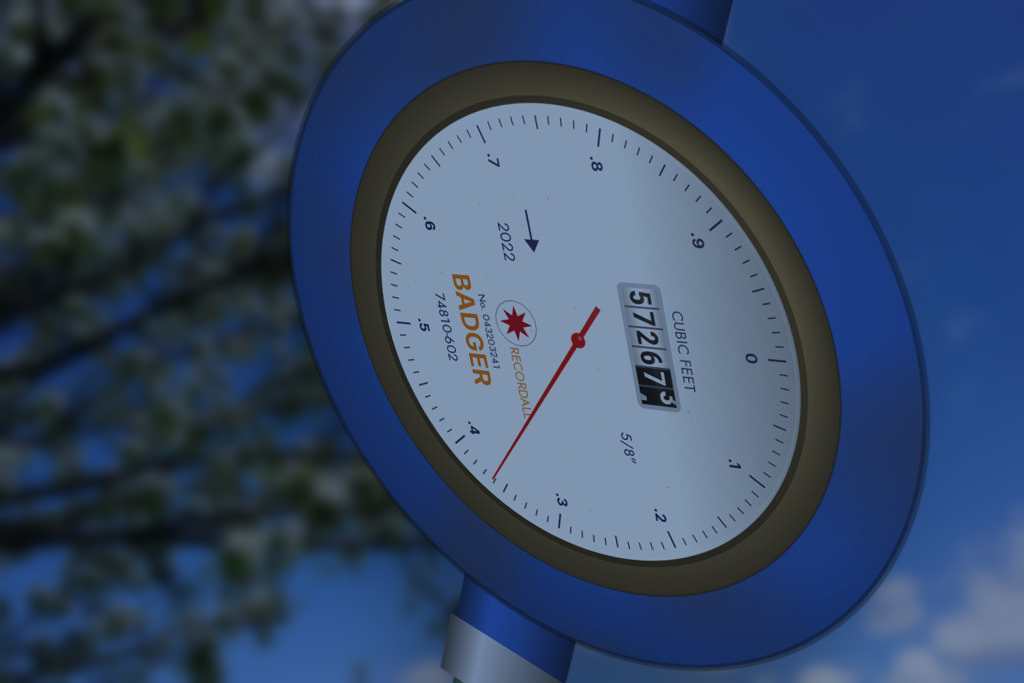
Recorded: value=572673.36 unit=ft³
